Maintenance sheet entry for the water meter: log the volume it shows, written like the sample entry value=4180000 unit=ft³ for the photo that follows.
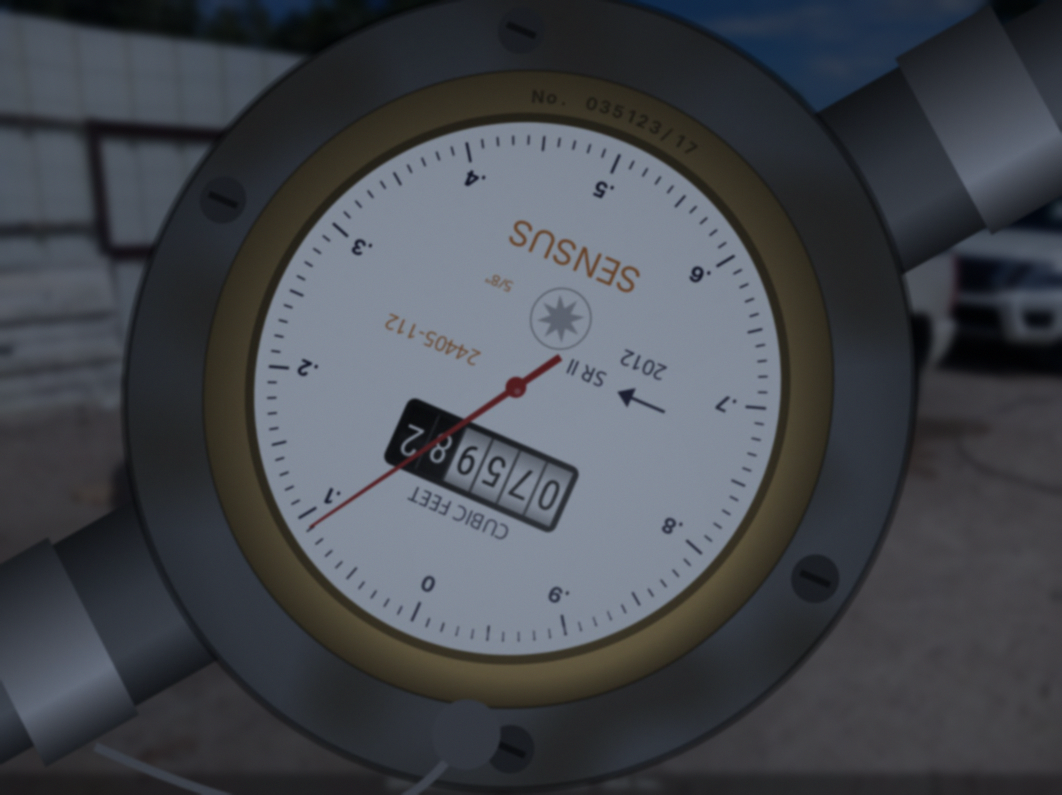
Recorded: value=75982.09 unit=ft³
